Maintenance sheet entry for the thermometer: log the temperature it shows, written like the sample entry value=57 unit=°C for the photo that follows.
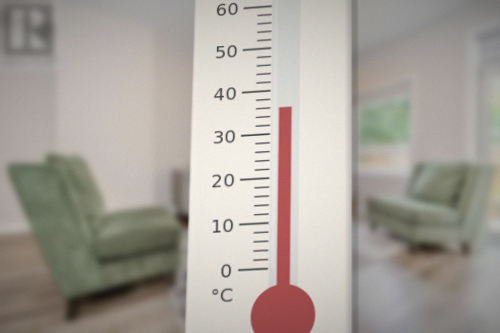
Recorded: value=36 unit=°C
